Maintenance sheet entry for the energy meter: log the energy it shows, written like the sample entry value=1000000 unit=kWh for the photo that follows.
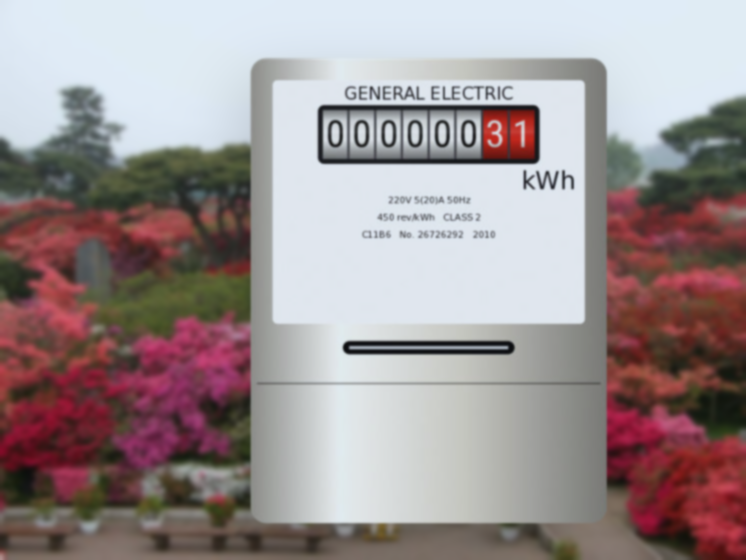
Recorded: value=0.31 unit=kWh
